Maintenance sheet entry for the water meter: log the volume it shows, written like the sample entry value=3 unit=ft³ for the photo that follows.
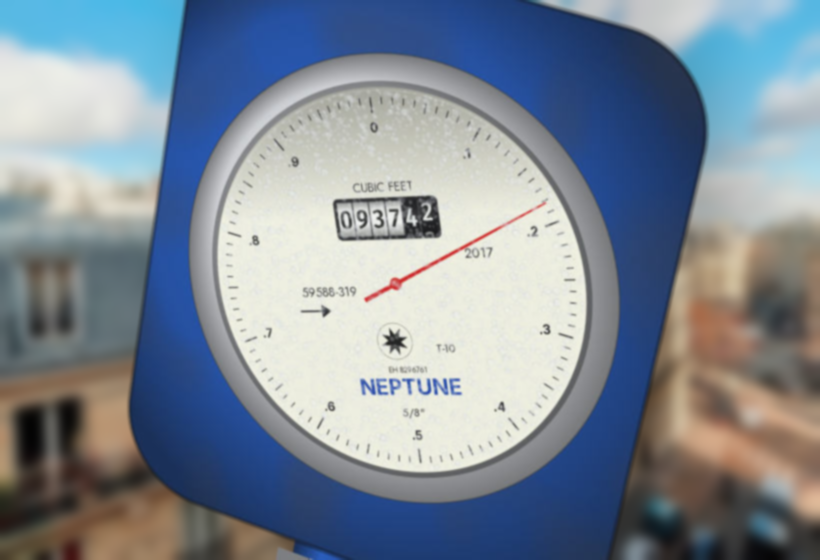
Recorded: value=93742.18 unit=ft³
